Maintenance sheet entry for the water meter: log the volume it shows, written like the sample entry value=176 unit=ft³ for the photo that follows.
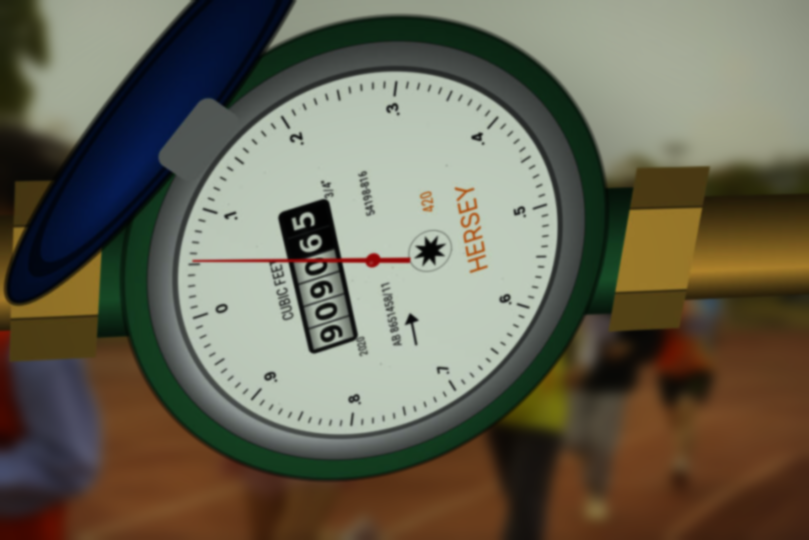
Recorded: value=909065.05 unit=ft³
